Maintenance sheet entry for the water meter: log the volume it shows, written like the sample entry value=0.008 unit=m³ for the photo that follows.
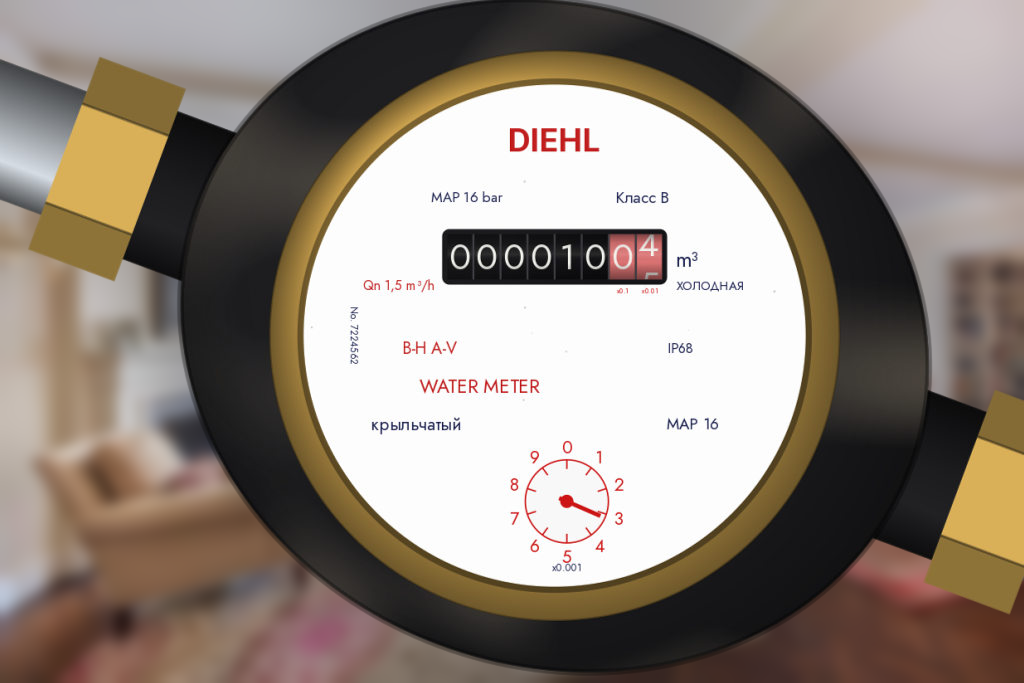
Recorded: value=10.043 unit=m³
